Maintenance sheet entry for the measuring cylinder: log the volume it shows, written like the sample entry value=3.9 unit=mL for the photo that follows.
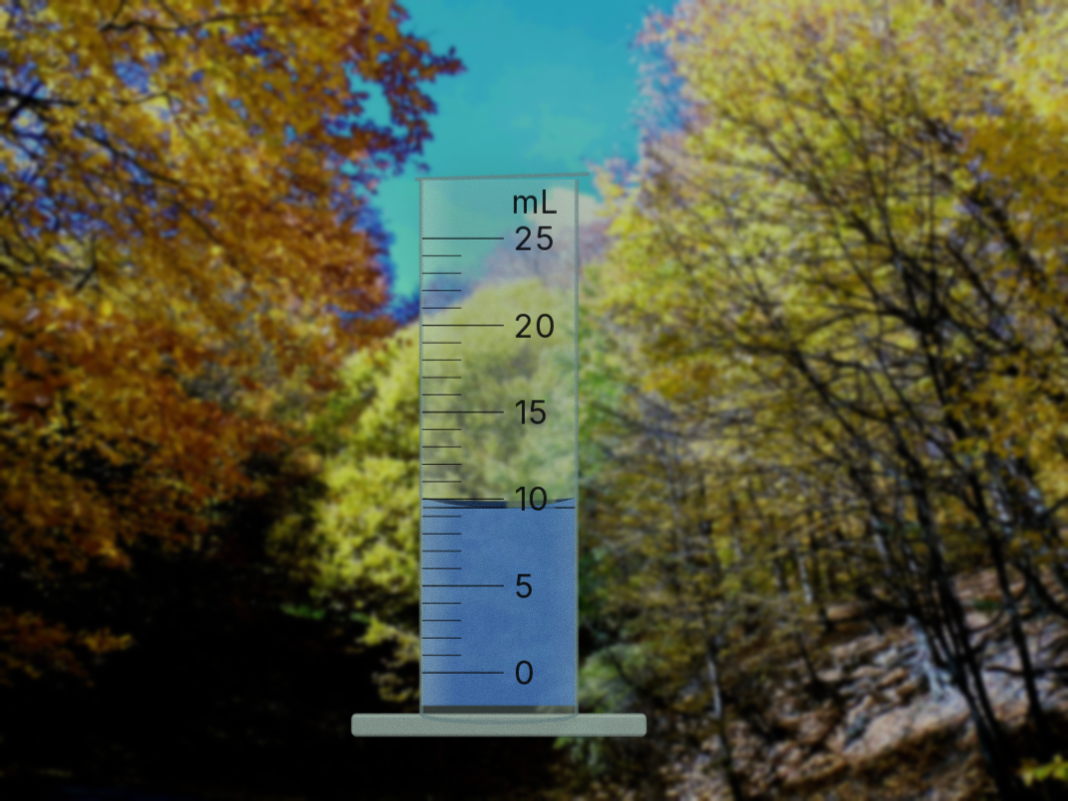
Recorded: value=9.5 unit=mL
